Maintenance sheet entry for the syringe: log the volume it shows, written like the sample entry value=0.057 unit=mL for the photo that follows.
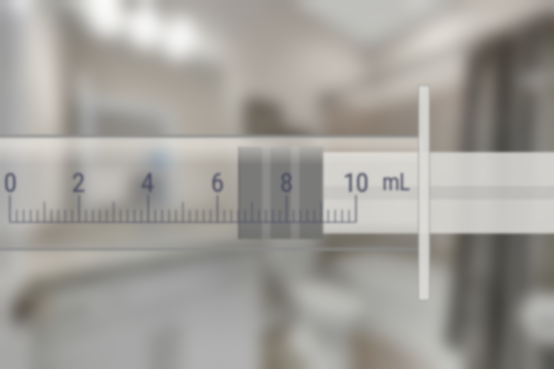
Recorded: value=6.6 unit=mL
